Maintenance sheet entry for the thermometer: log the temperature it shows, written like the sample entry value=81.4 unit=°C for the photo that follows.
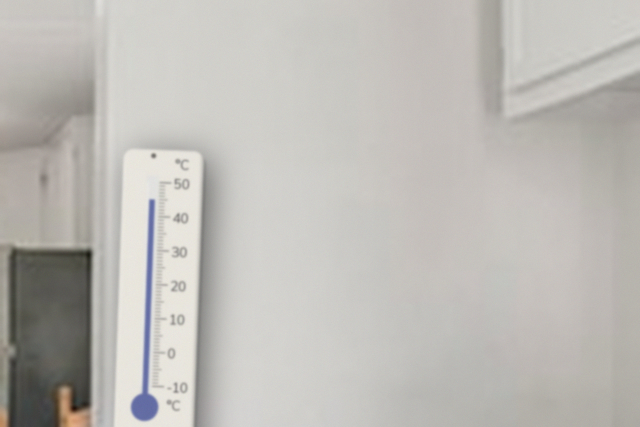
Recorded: value=45 unit=°C
